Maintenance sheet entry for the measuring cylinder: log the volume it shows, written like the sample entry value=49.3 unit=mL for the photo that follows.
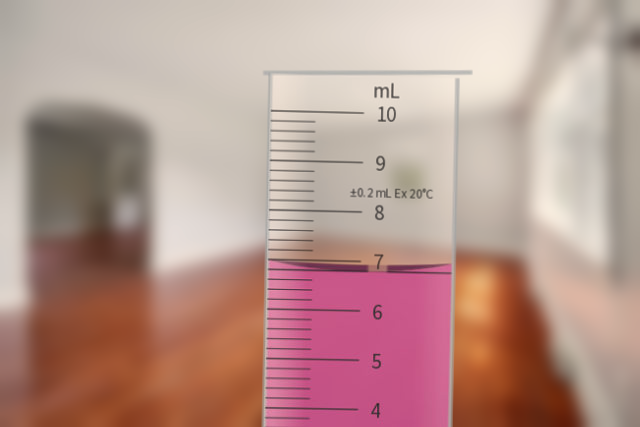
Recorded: value=6.8 unit=mL
